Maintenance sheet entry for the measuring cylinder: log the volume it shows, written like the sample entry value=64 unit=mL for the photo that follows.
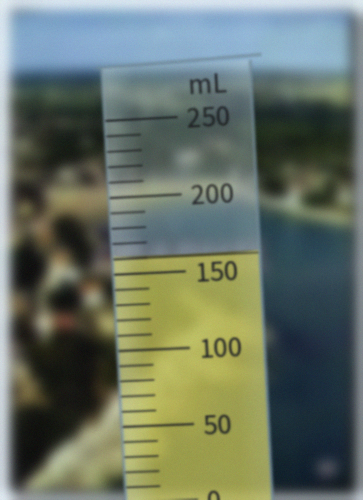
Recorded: value=160 unit=mL
